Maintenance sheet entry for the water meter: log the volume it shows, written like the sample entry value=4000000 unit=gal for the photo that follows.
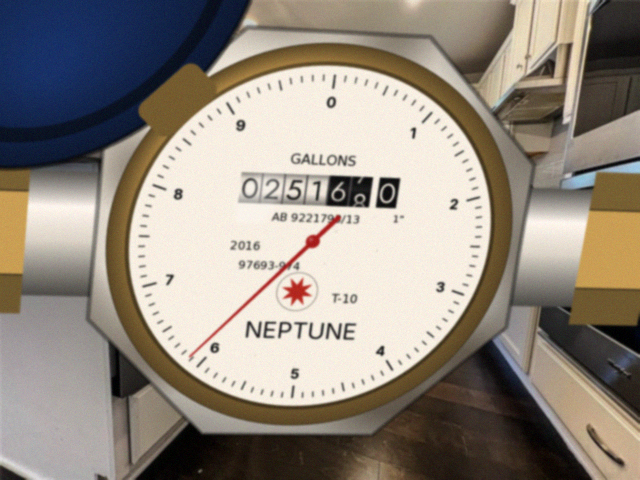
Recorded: value=251676.1 unit=gal
